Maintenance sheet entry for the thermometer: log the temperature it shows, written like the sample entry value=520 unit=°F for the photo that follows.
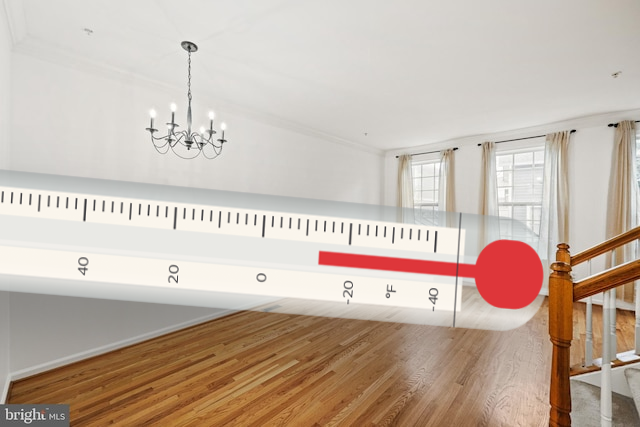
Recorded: value=-13 unit=°F
